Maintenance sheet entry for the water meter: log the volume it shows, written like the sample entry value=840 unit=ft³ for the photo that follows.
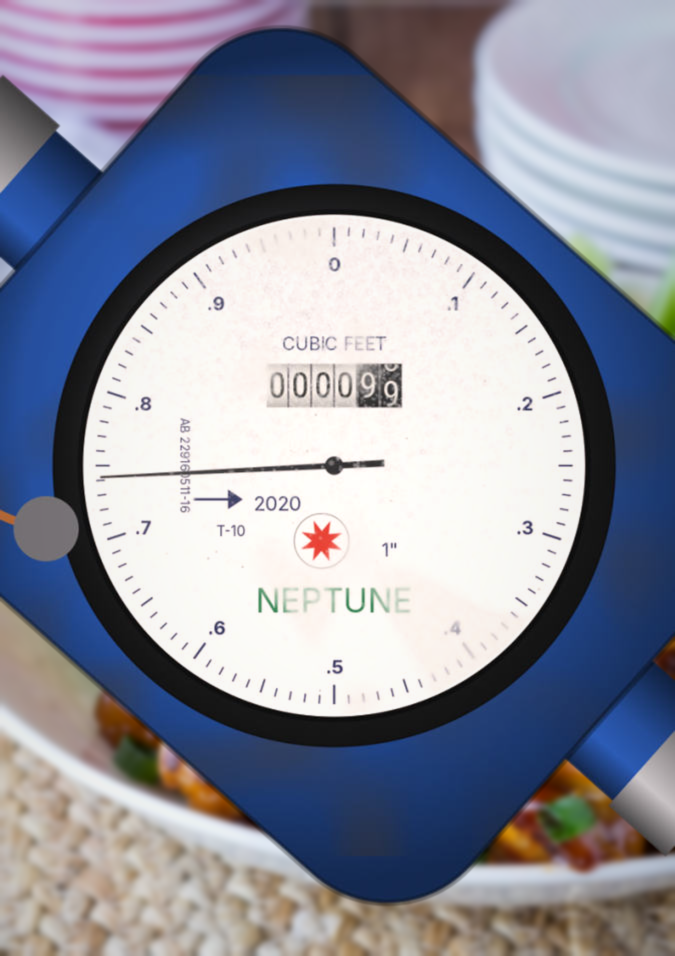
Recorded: value=98.74 unit=ft³
